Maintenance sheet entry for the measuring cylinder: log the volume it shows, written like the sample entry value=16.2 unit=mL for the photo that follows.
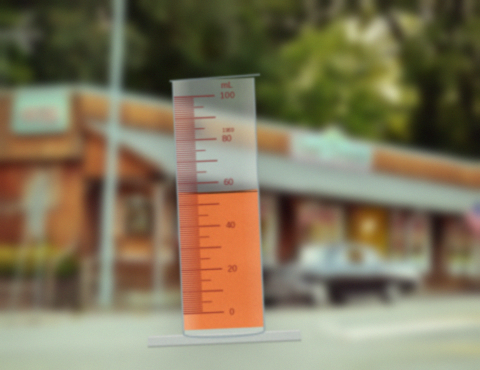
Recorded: value=55 unit=mL
